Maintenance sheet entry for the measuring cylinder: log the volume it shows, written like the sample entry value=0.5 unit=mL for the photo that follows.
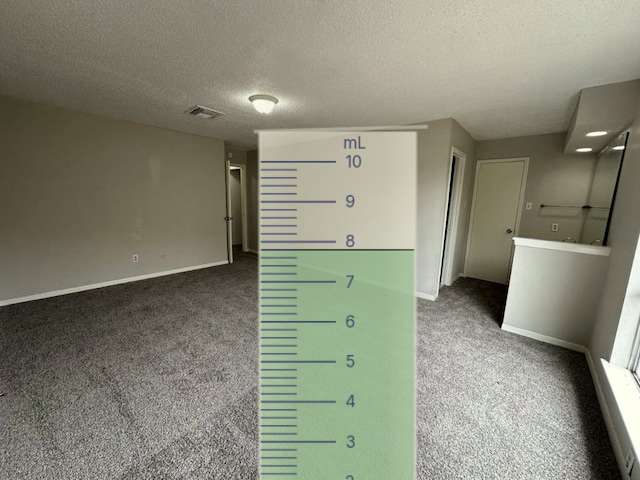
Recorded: value=7.8 unit=mL
